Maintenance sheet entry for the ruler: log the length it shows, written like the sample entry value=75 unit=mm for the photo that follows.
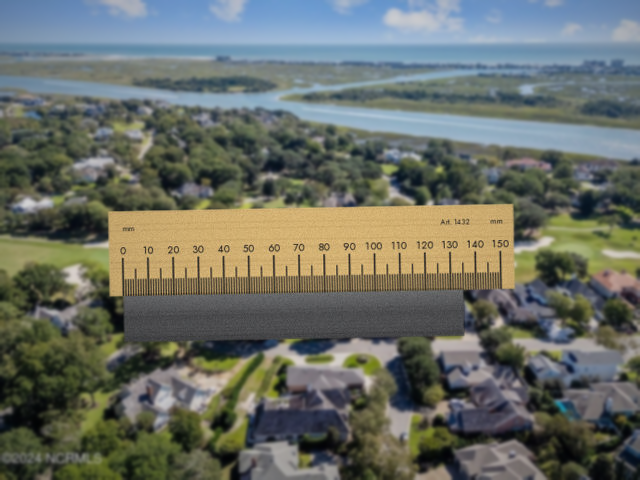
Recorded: value=135 unit=mm
